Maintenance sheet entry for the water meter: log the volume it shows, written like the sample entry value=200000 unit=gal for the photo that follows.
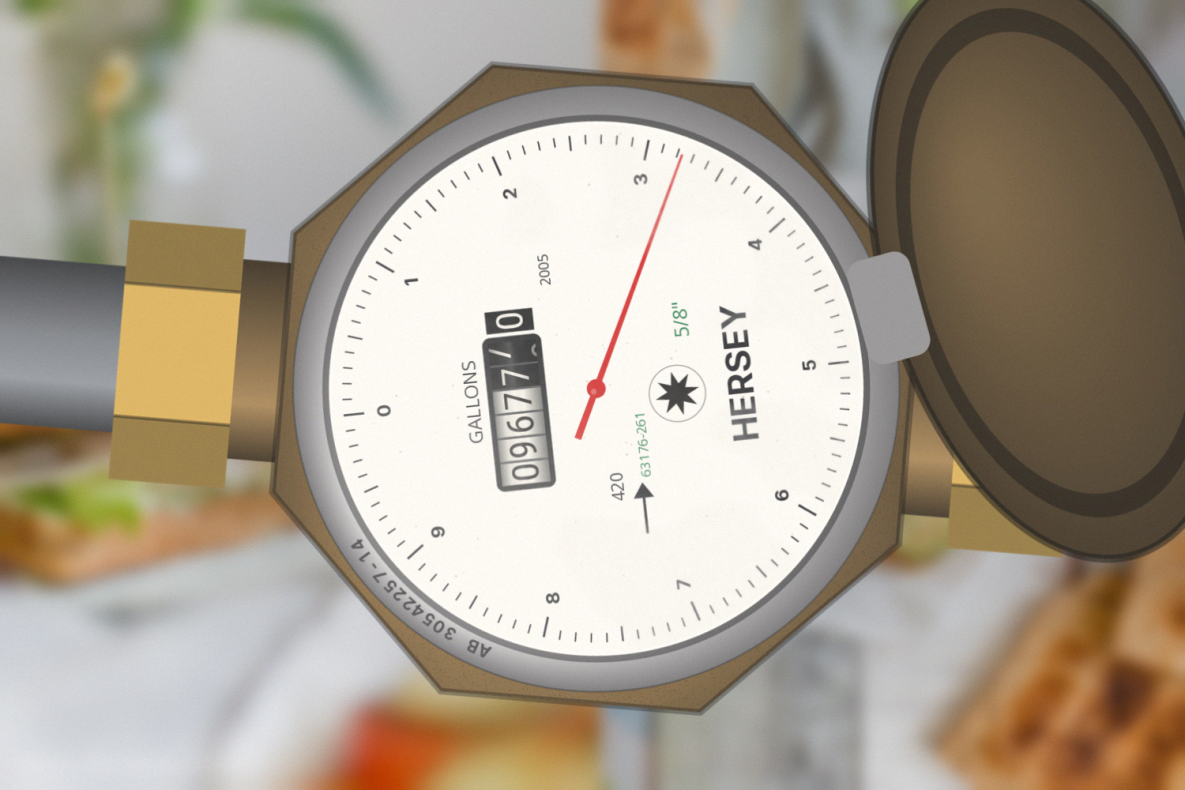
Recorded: value=967773.2 unit=gal
